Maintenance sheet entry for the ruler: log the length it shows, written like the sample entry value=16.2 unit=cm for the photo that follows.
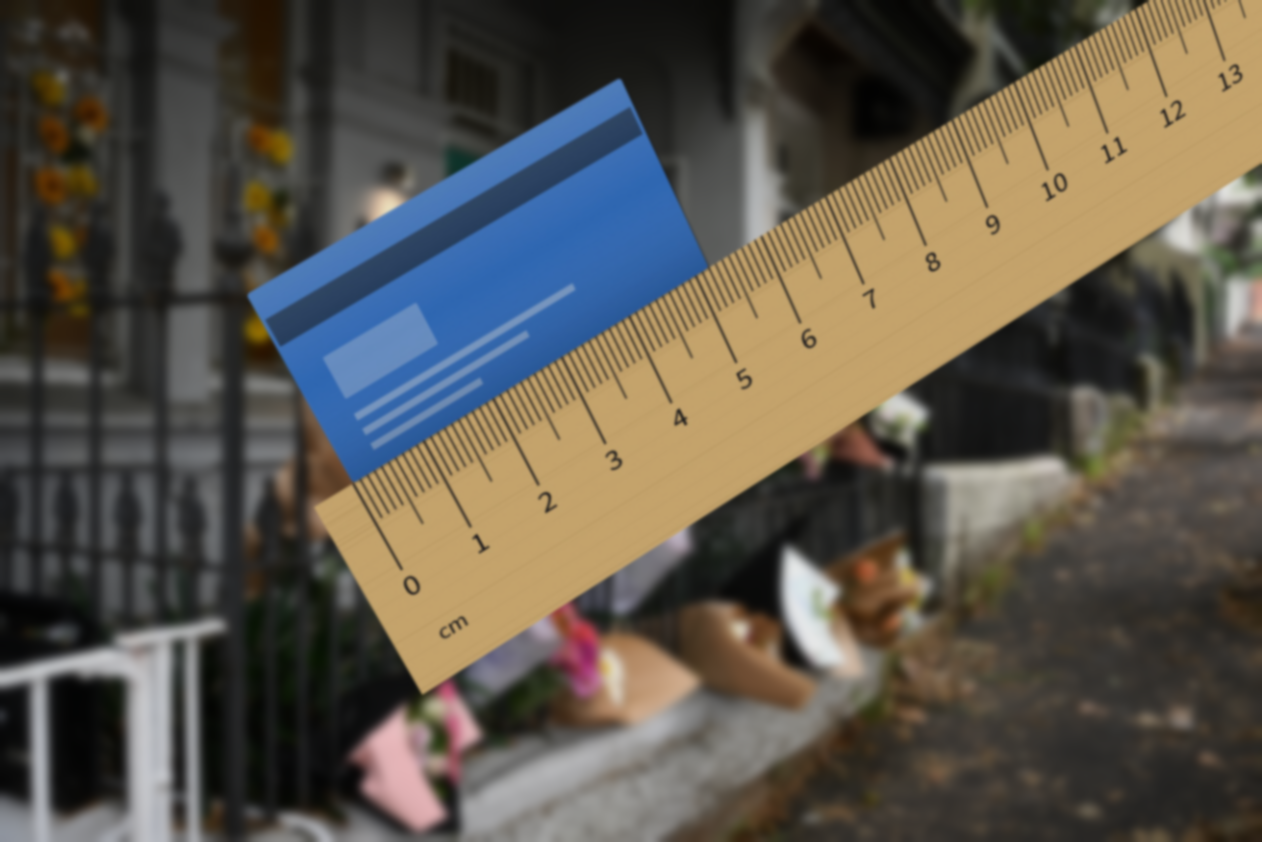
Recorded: value=5.2 unit=cm
